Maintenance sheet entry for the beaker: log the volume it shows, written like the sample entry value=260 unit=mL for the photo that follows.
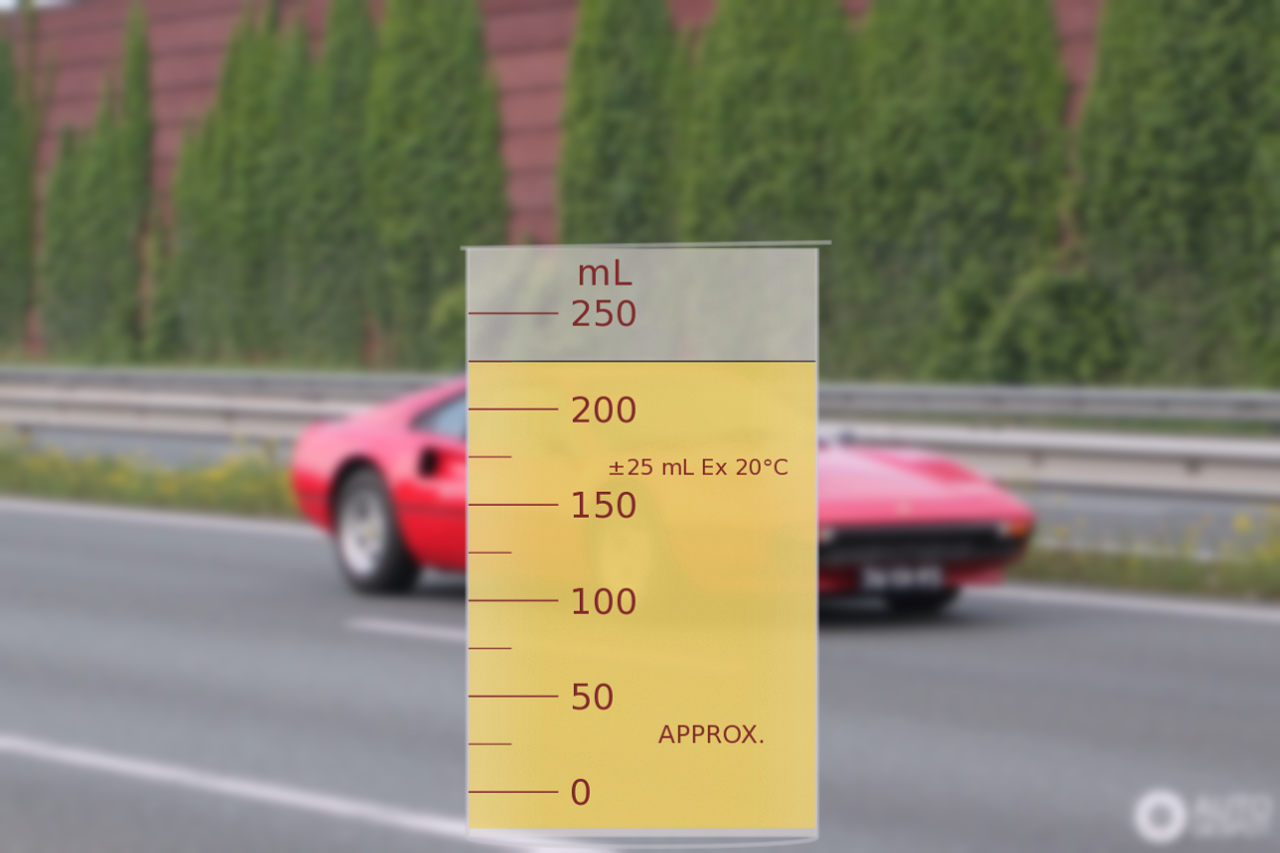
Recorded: value=225 unit=mL
